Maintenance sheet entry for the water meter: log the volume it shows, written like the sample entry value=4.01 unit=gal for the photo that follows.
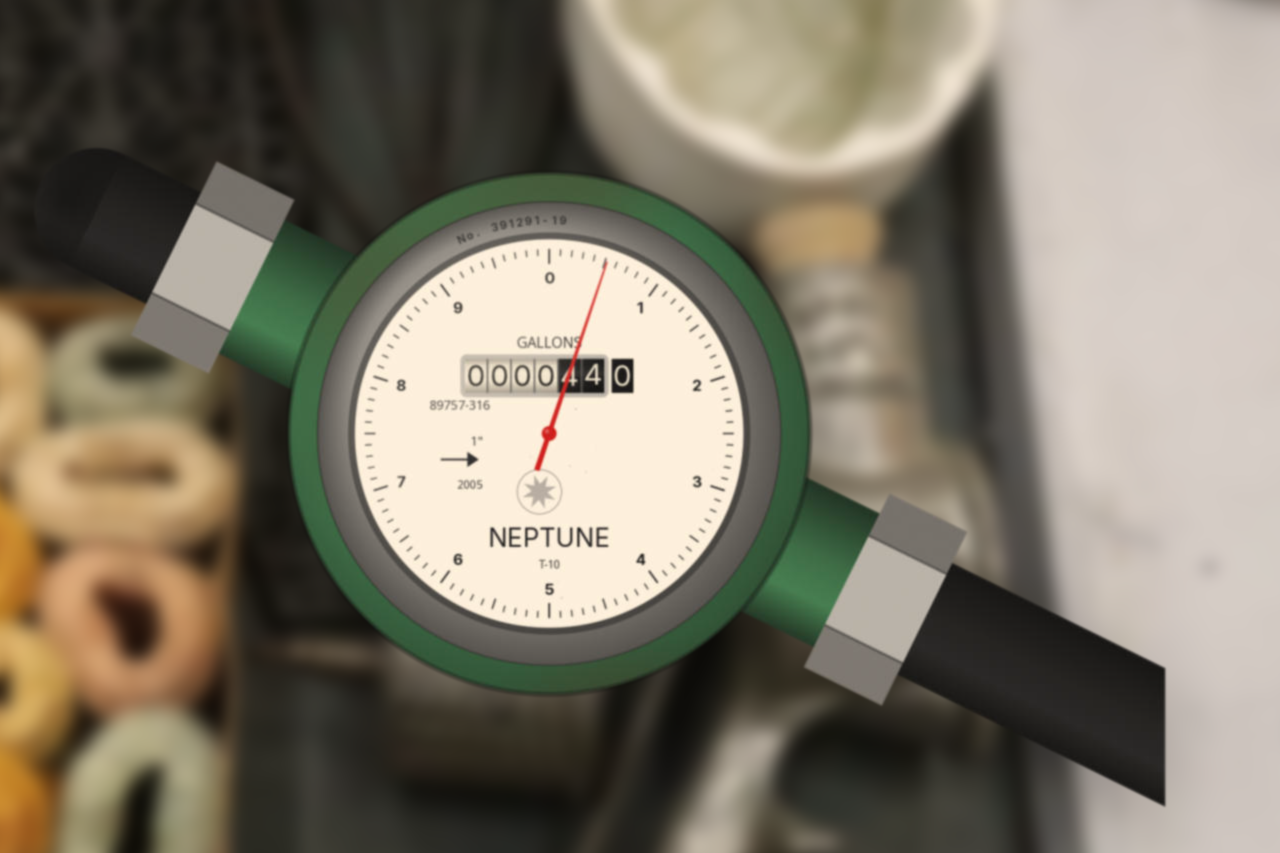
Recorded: value=440.5 unit=gal
